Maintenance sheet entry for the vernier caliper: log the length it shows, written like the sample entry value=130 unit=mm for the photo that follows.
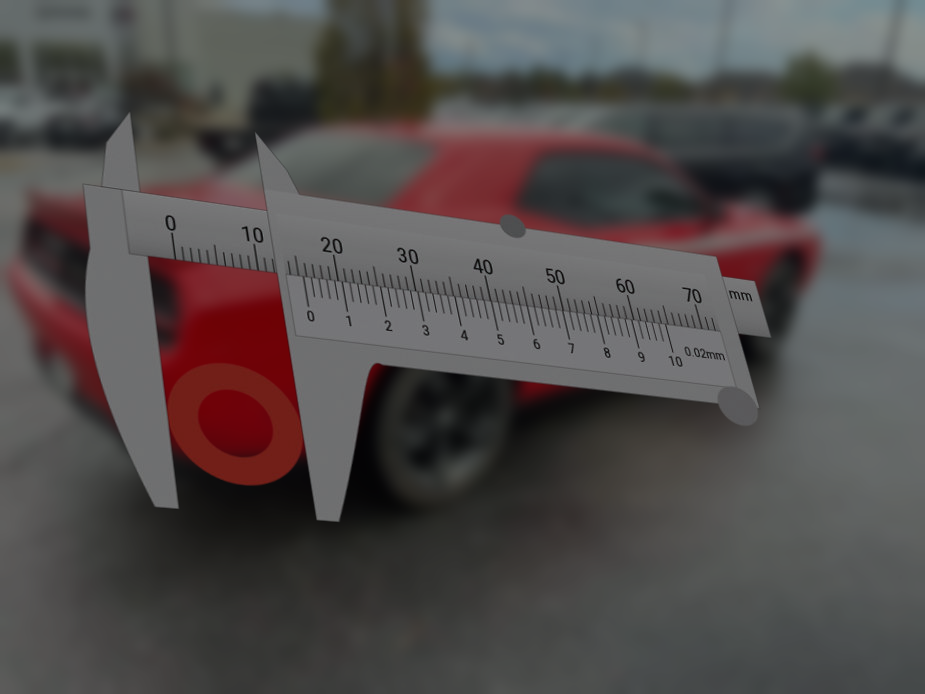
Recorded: value=15.6 unit=mm
